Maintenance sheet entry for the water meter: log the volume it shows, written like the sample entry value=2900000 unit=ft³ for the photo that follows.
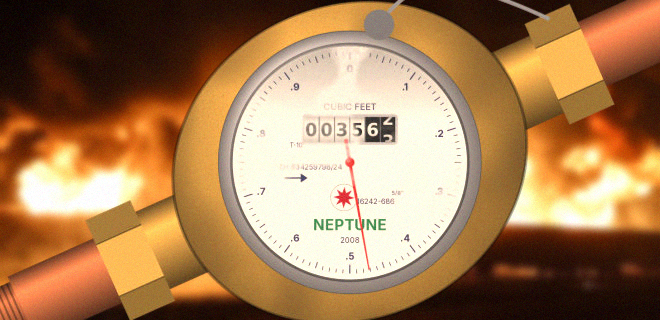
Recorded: value=3562.47 unit=ft³
